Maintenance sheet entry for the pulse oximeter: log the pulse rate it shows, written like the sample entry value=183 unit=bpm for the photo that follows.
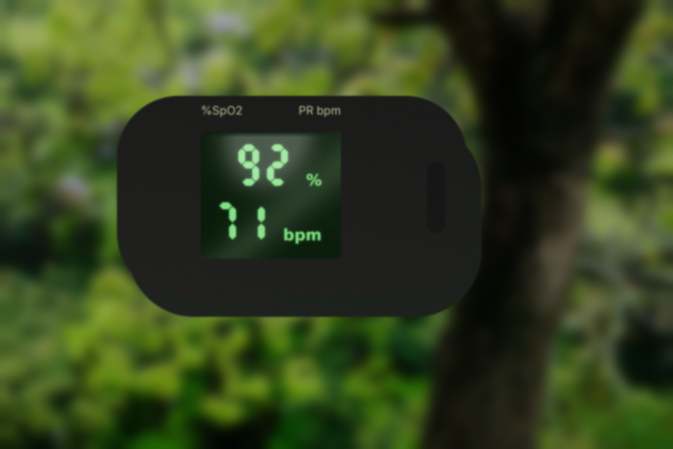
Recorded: value=71 unit=bpm
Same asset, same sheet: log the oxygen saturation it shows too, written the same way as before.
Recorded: value=92 unit=%
